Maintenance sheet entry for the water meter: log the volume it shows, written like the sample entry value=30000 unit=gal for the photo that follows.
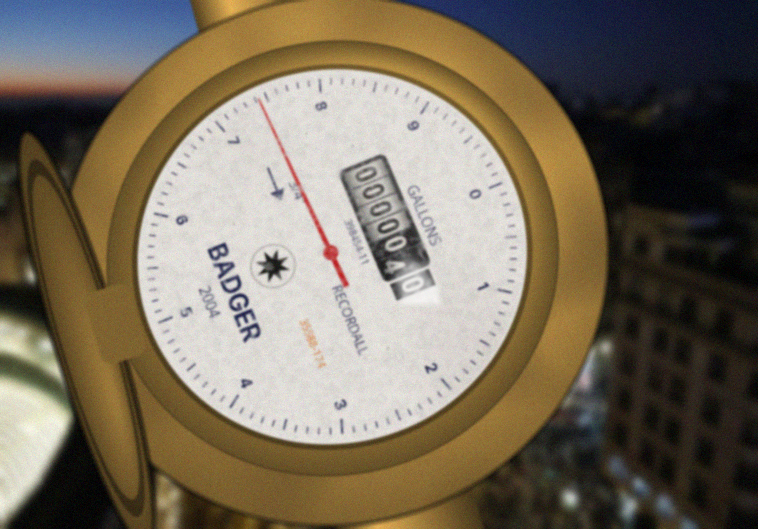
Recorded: value=37.4 unit=gal
